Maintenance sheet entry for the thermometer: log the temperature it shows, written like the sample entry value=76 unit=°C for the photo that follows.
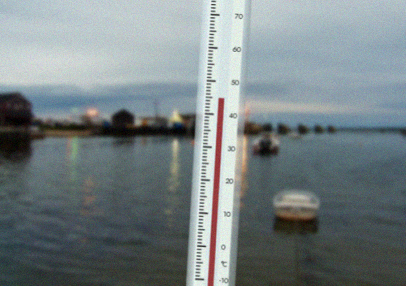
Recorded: value=45 unit=°C
